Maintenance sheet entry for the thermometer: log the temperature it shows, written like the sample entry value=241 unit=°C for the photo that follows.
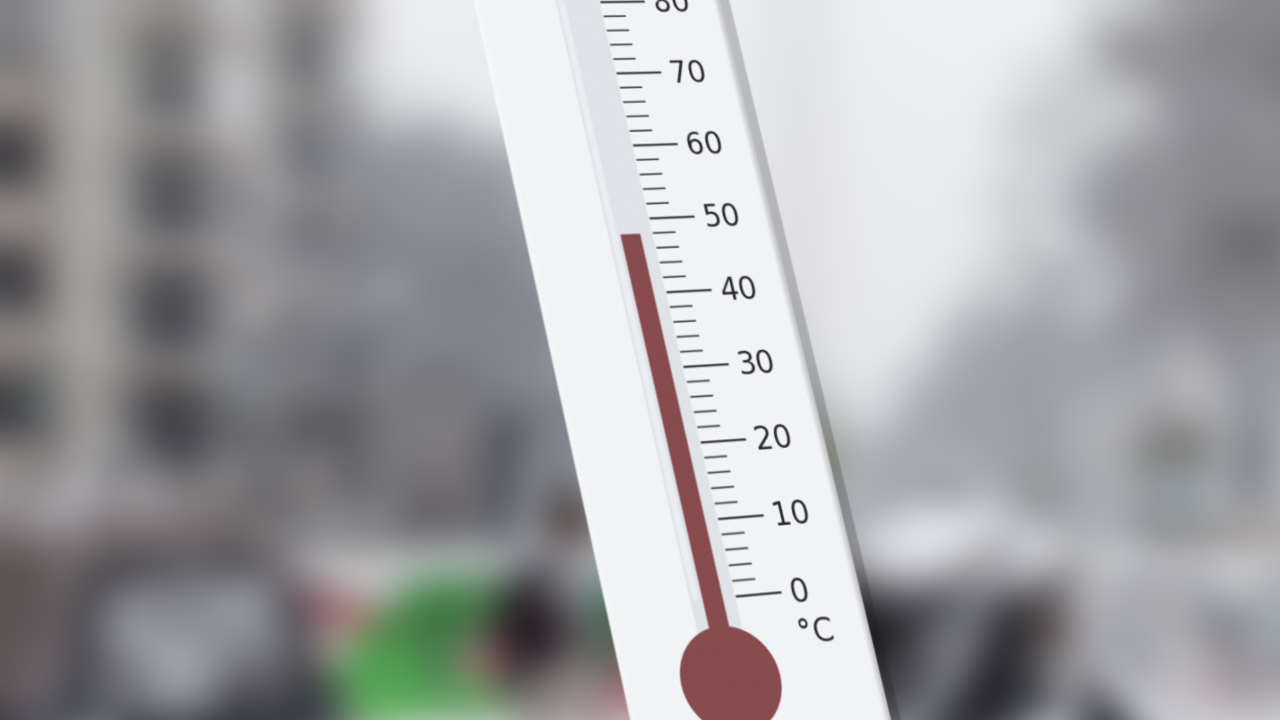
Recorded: value=48 unit=°C
